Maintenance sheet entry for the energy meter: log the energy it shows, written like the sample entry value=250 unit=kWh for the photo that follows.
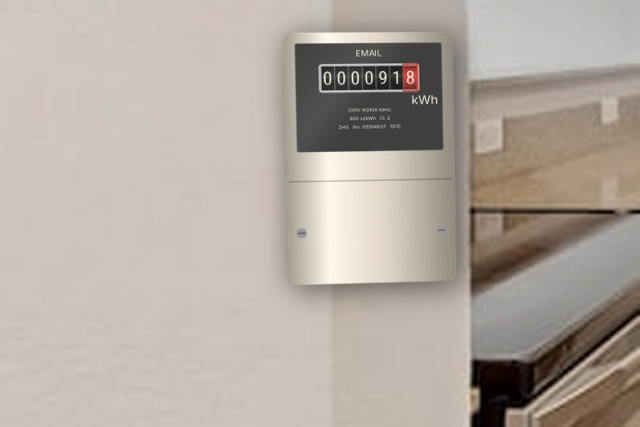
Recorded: value=91.8 unit=kWh
